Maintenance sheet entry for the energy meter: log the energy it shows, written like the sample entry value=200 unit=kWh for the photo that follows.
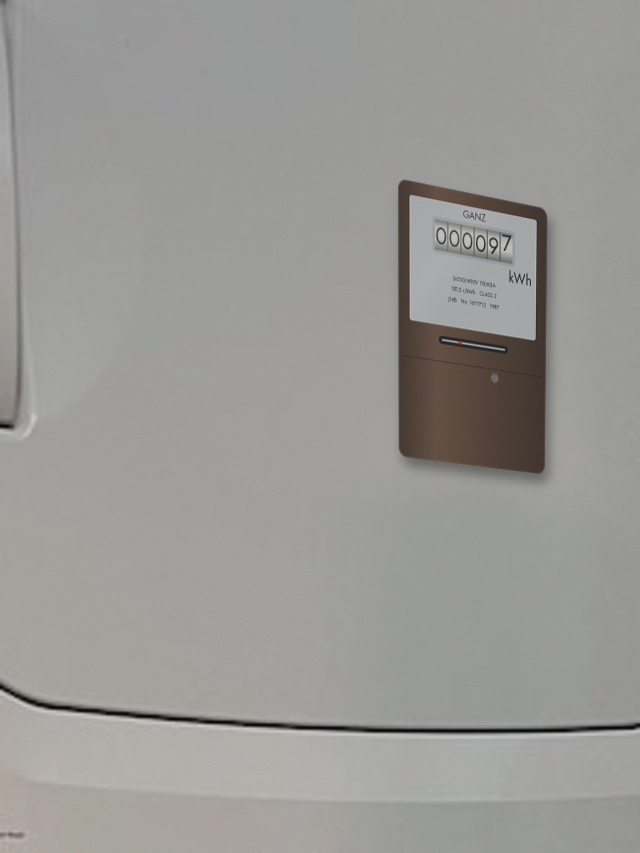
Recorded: value=97 unit=kWh
